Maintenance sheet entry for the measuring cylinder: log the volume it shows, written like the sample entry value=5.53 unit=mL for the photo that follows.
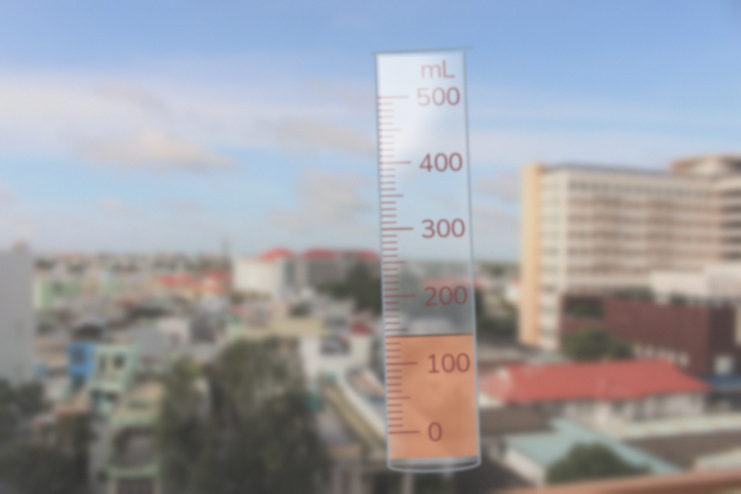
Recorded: value=140 unit=mL
